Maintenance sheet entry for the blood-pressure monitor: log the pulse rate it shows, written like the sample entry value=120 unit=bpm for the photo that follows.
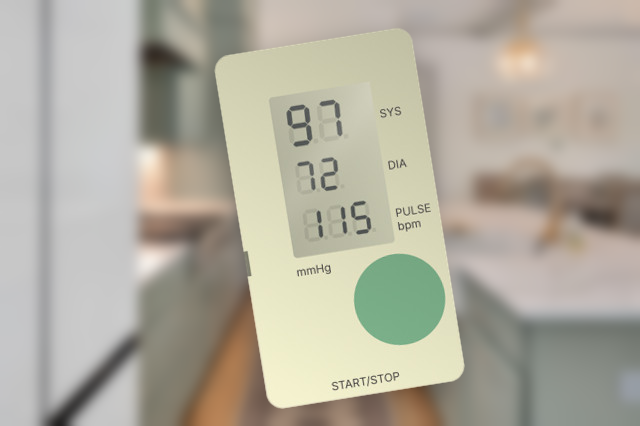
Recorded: value=115 unit=bpm
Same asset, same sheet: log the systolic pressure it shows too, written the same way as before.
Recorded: value=97 unit=mmHg
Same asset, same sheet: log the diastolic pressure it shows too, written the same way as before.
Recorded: value=72 unit=mmHg
